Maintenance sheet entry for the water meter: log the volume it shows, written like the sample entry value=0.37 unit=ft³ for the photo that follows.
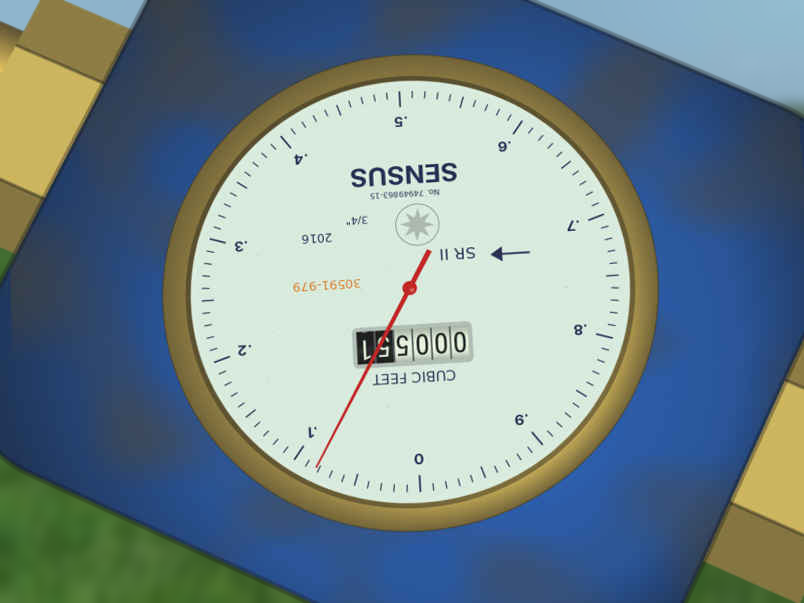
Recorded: value=551.08 unit=ft³
